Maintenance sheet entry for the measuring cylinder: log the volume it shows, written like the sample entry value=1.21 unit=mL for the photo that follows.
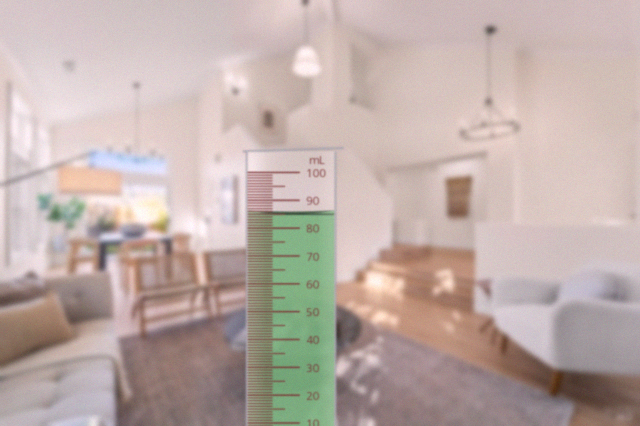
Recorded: value=85 unit=mL
